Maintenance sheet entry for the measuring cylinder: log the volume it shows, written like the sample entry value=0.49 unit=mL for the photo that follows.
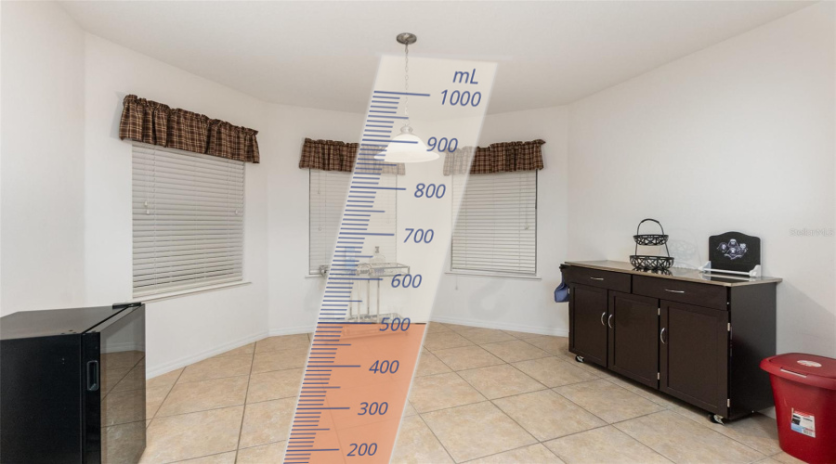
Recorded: value=500 unit=mL
